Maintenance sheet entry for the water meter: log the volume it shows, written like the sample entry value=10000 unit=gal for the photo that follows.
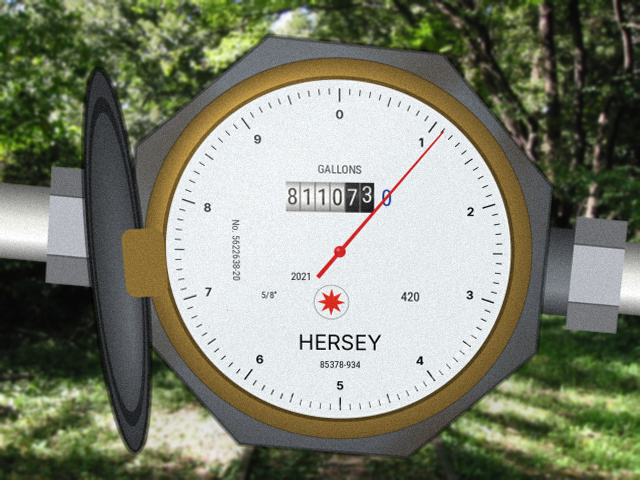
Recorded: value=8110731.1 unit=gal
